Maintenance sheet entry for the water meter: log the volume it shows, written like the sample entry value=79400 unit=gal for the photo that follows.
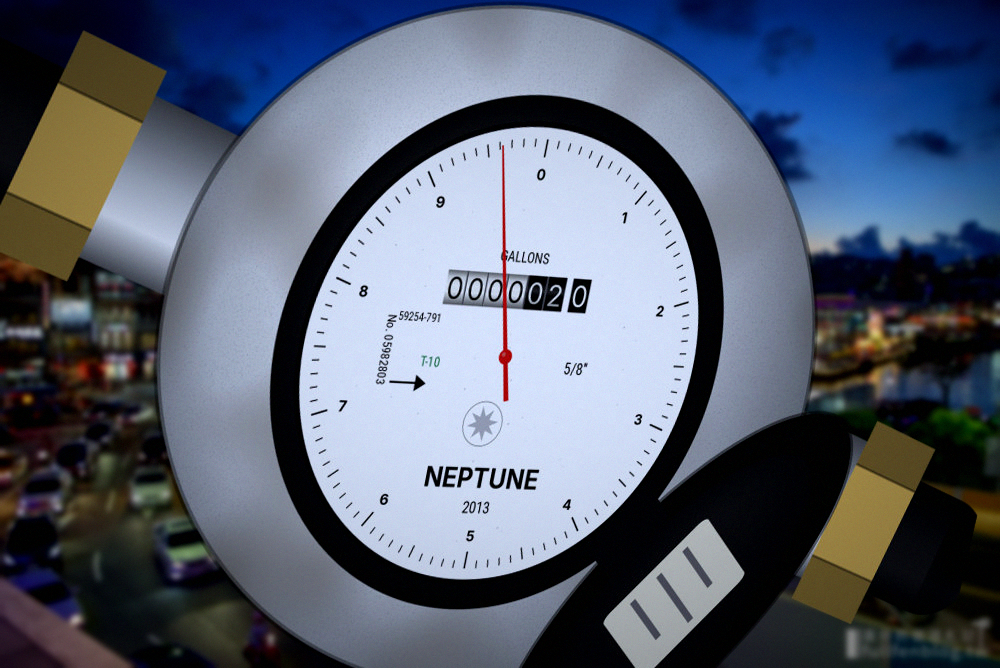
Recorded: value=19.6 unit=gal
